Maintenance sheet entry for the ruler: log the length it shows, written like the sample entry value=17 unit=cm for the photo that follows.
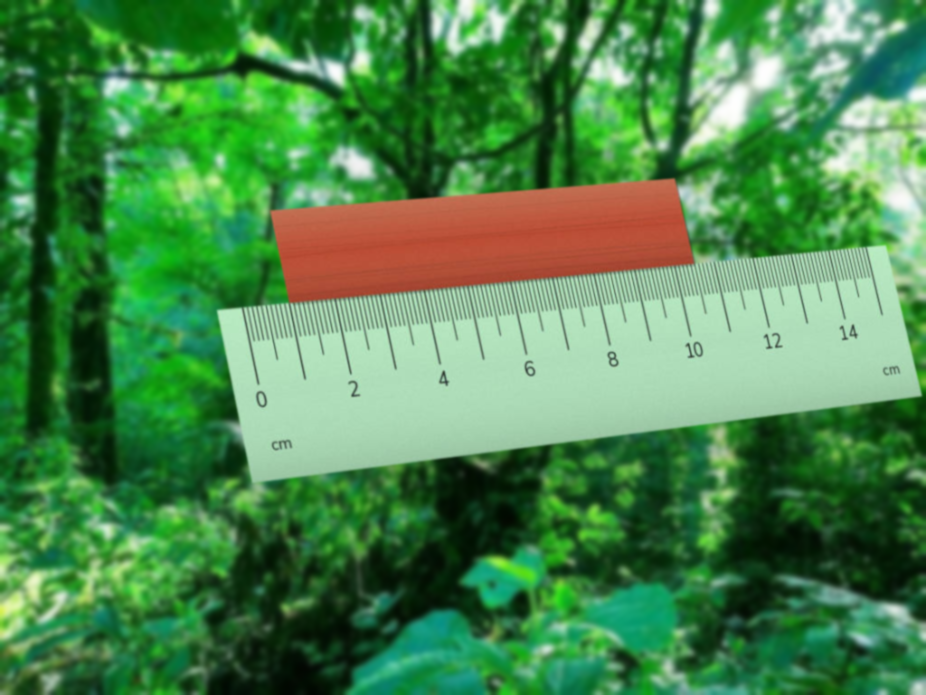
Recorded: value=9.5 unit=cm
